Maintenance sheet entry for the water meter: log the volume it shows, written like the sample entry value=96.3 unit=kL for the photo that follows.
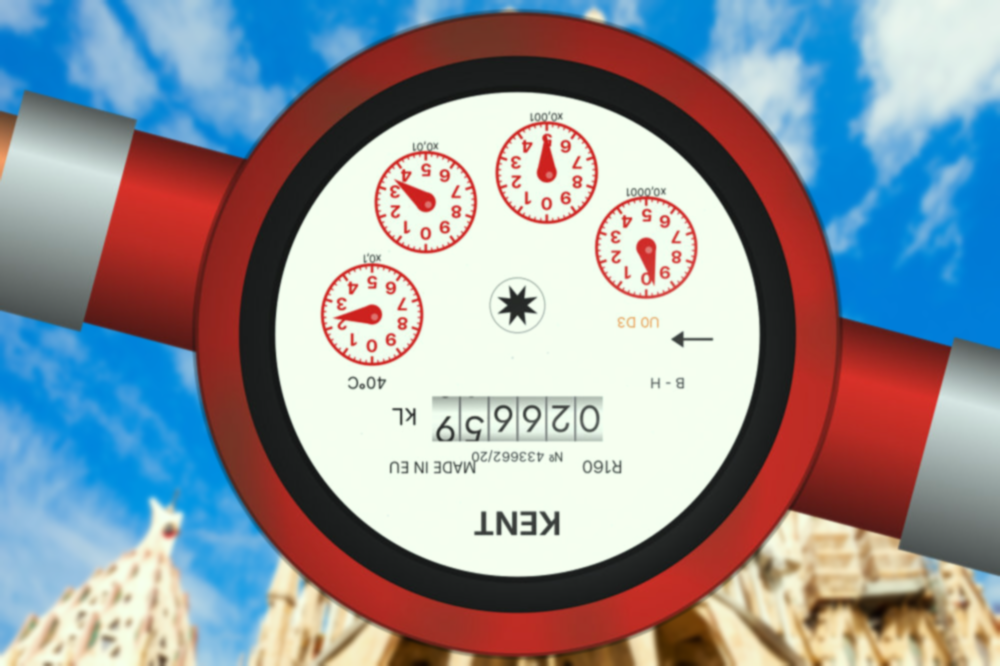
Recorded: value=26659.2349 unit=kL
